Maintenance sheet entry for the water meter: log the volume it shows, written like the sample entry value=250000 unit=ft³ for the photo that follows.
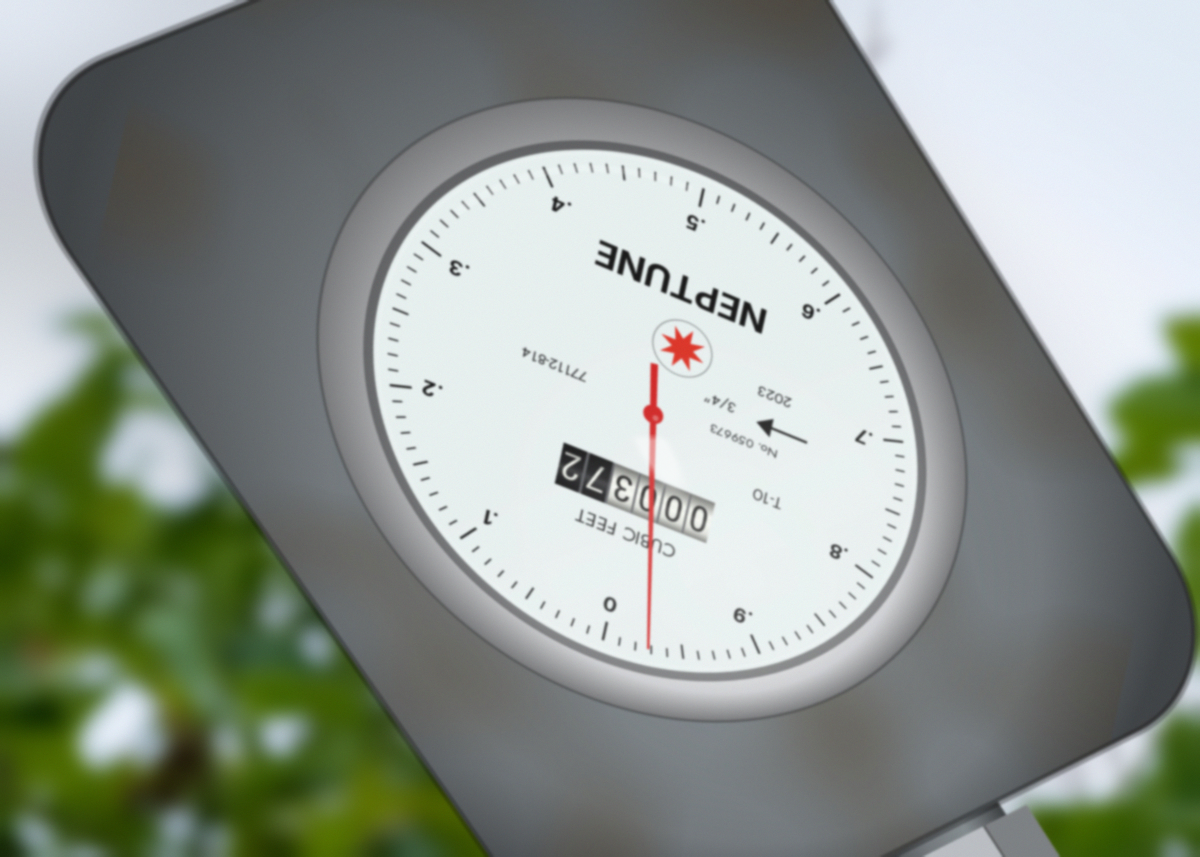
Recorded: value=371.97 unit=ft³
